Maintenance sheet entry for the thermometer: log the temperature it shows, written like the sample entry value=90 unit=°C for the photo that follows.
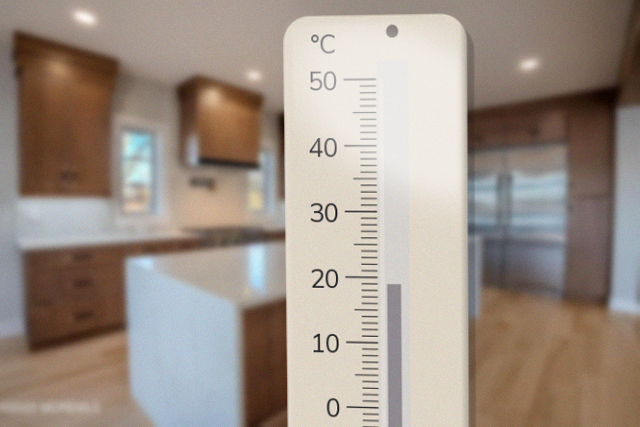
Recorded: value=19 unit=°C
